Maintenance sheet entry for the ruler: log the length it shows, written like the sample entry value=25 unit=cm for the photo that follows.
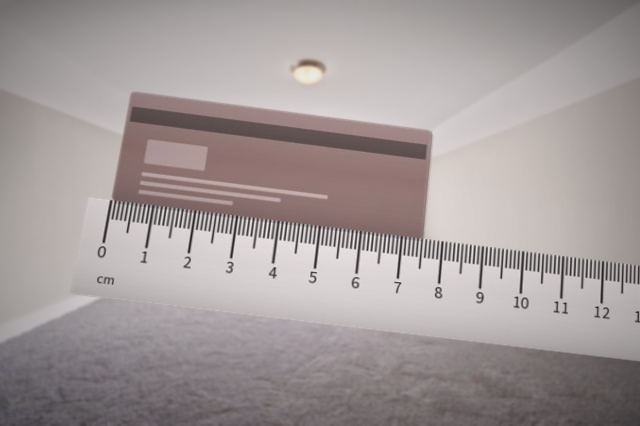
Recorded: value=7.5 unit=cm
